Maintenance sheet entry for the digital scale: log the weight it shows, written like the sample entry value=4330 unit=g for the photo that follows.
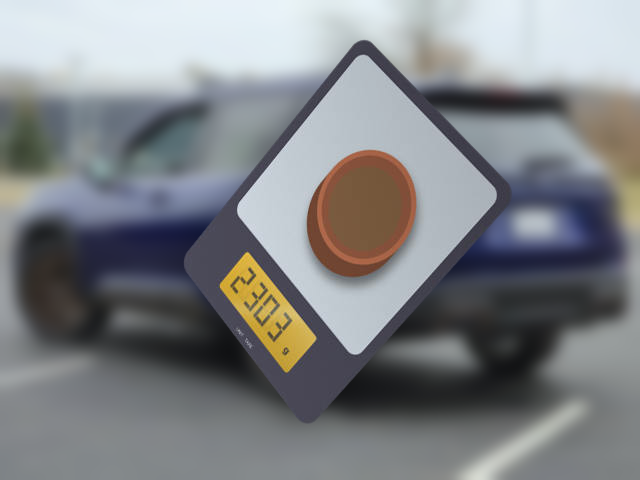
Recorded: value=2303 unit=g
